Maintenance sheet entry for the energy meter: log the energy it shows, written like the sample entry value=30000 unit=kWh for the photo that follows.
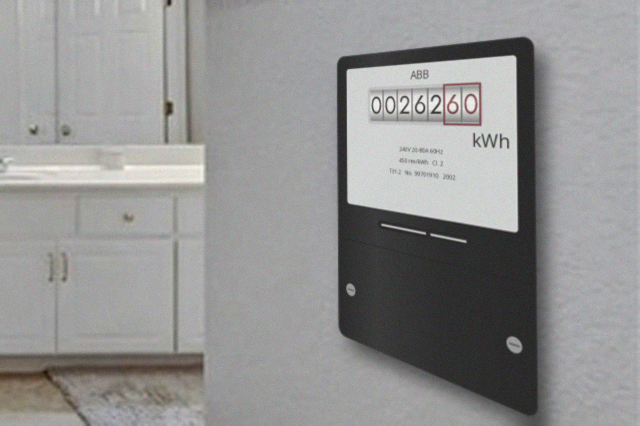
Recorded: value=262.60 unit=kWh
